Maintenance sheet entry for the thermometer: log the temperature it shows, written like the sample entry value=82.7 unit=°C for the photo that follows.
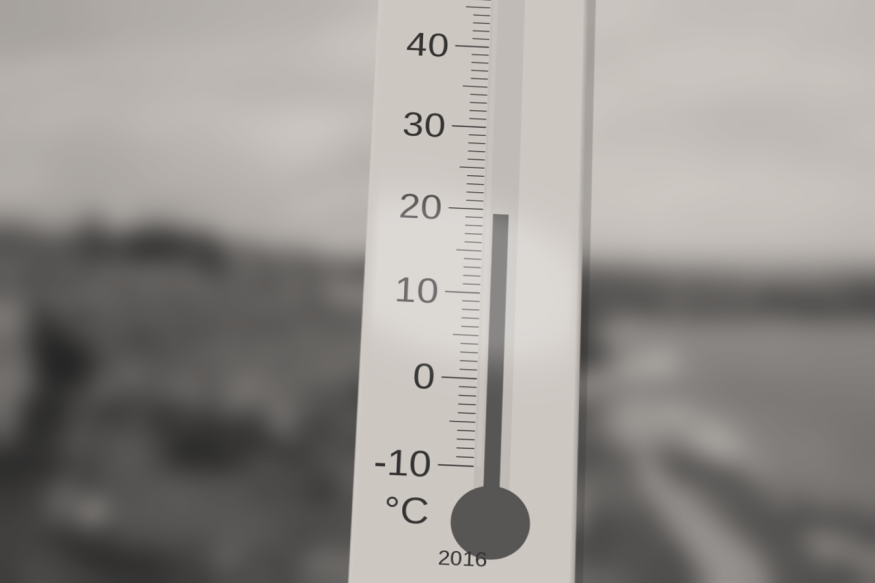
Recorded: value=19.5 unit=°C
